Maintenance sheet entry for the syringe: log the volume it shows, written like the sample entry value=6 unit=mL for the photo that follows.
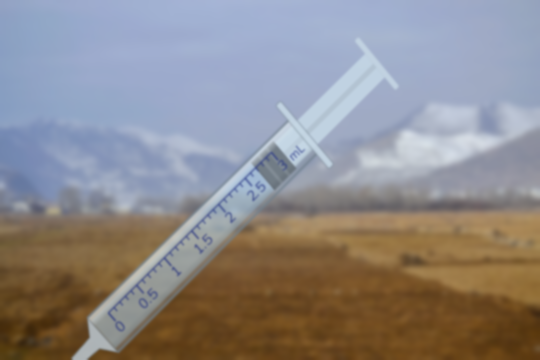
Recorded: value=2.7 unit=mL
